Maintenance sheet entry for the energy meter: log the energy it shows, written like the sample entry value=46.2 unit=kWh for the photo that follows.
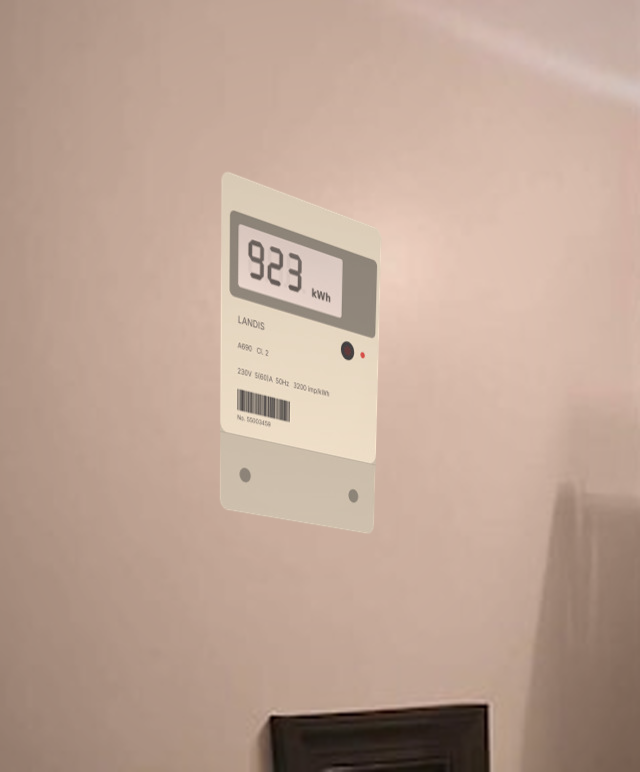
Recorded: value=923 unit=kWh
